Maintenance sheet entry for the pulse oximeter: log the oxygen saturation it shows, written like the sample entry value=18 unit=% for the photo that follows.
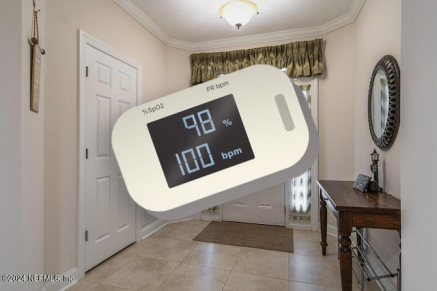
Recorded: value=98 unit=%
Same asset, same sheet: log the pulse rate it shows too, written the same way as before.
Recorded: value=100 unit=bpm
